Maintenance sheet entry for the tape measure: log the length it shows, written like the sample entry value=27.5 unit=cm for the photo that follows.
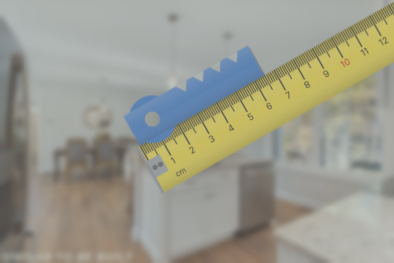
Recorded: value=6.5 unit=cm
